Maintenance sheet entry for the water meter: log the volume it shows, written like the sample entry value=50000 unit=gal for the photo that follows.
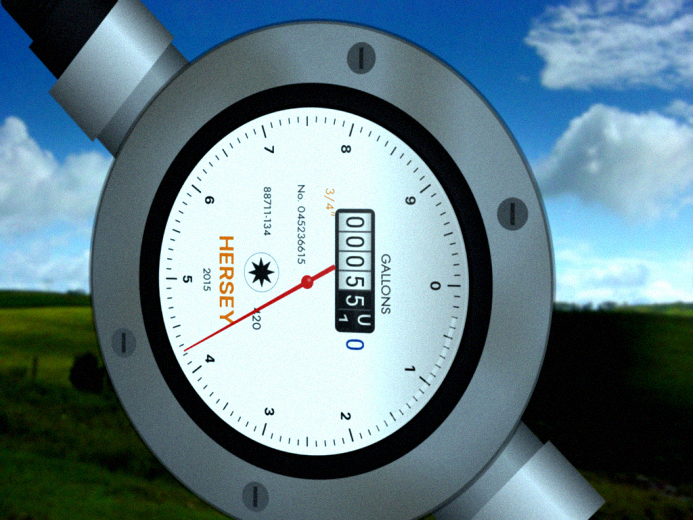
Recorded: value=5504.2 unit=gal
